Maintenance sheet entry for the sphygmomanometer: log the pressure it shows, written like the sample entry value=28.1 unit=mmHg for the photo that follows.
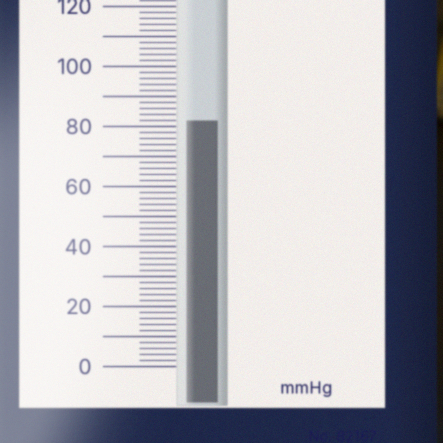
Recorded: value=82 unit=mmHg
